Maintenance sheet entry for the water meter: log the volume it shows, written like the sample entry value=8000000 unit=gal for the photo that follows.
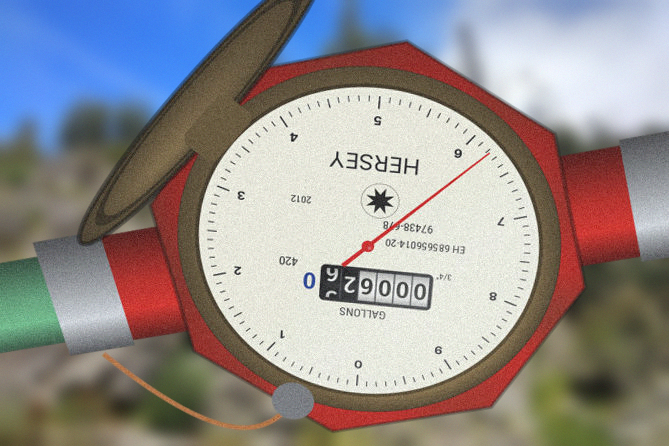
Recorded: value=6256.2 unit=gal
